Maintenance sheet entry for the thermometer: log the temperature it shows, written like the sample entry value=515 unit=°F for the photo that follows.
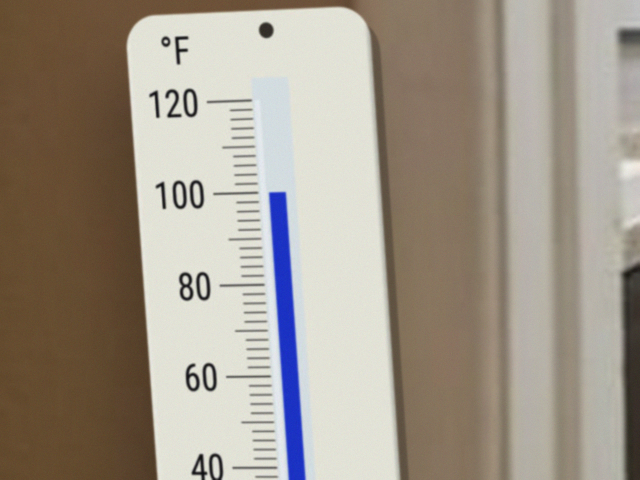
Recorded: value=100 unit=°F
